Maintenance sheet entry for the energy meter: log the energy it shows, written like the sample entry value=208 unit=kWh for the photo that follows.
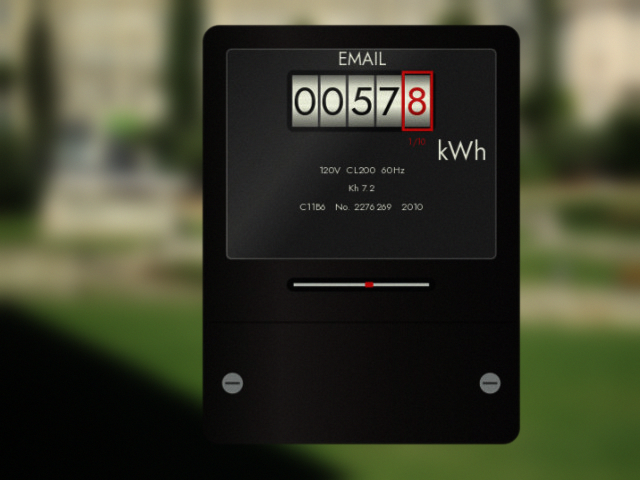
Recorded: value=57.8 unit=kWh
